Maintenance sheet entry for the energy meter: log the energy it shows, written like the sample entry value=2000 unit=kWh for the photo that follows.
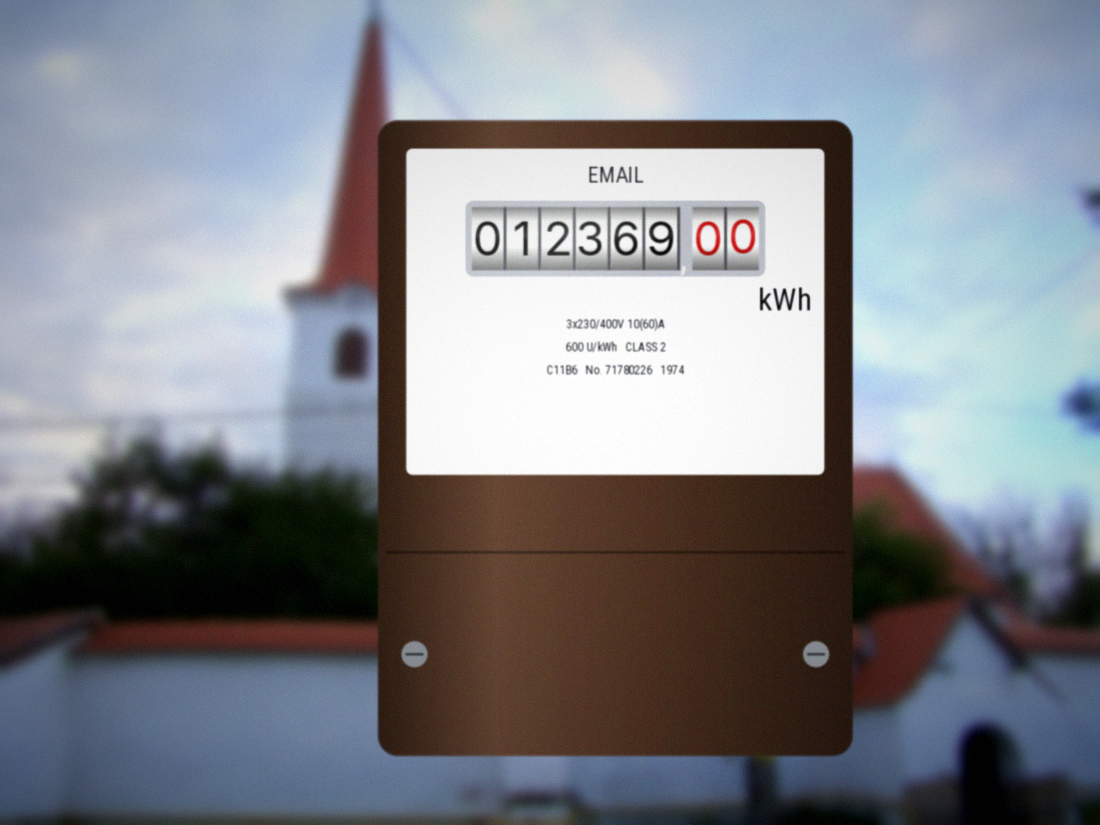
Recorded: value=12369.00 unit=kWh
